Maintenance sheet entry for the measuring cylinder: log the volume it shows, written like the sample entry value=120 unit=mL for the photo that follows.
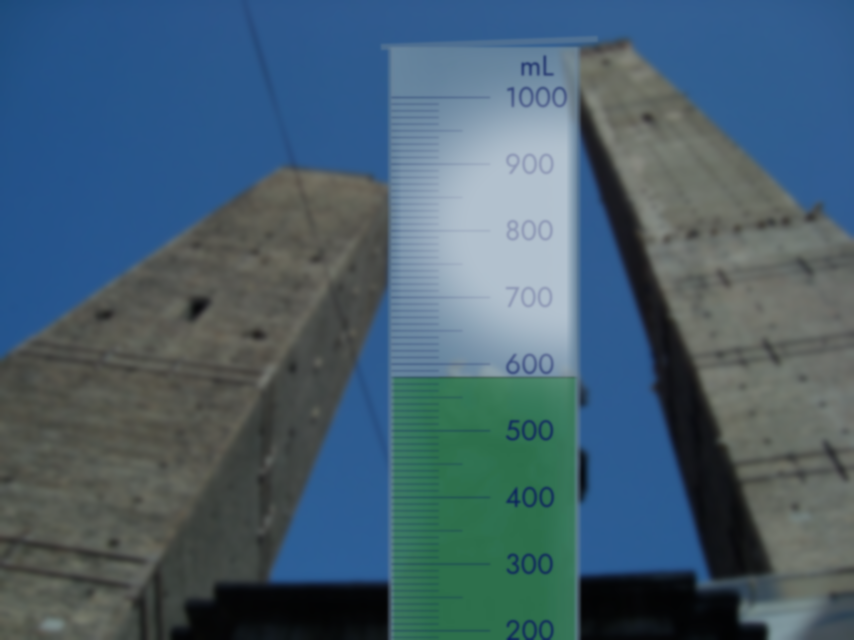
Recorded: value=580 unit=mL
